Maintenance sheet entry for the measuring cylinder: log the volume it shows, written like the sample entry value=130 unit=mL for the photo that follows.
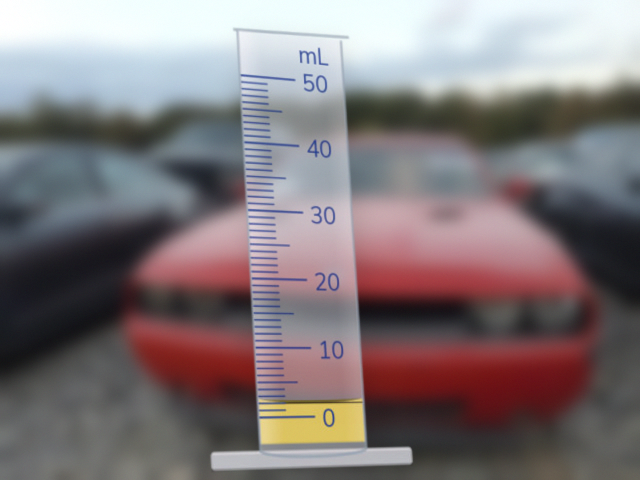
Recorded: value=2 unit=mL
